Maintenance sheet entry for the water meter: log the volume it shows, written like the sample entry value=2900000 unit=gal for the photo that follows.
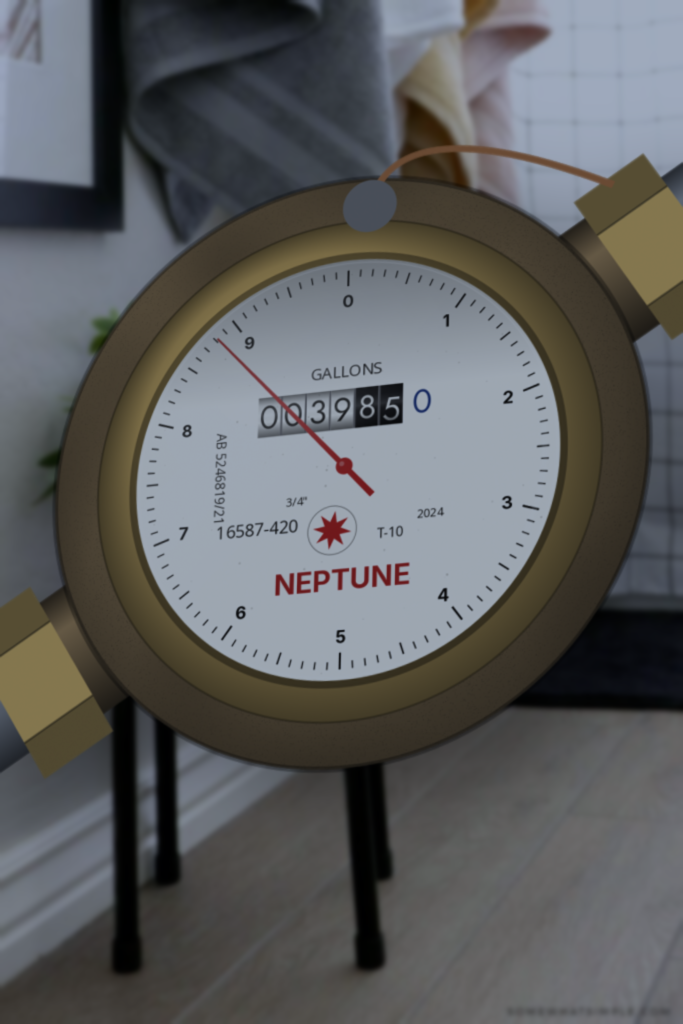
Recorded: value=39848.8 unit=gal
